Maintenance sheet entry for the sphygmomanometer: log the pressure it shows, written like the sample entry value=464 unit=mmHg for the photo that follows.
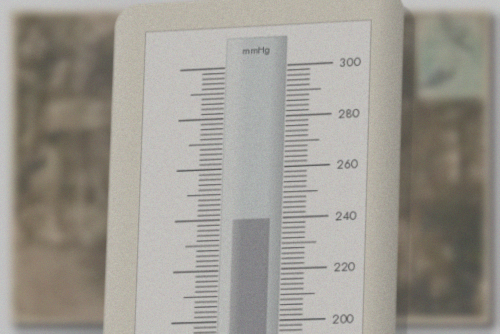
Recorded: value=240 unit=mmHg
